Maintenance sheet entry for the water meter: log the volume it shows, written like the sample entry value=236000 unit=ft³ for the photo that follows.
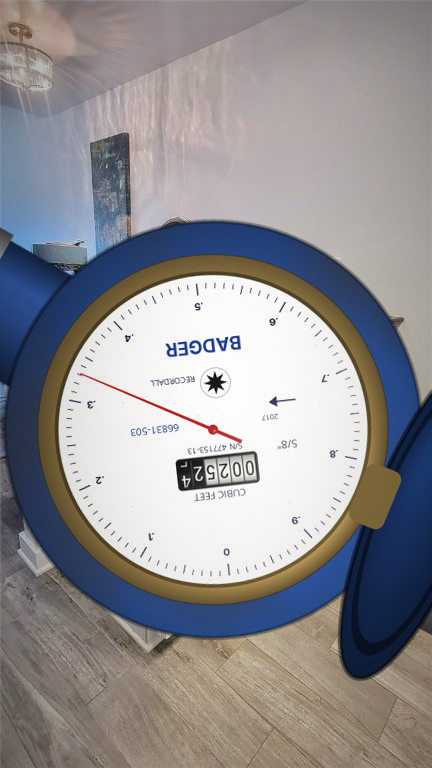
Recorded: value=2524.33 unit=ft³
